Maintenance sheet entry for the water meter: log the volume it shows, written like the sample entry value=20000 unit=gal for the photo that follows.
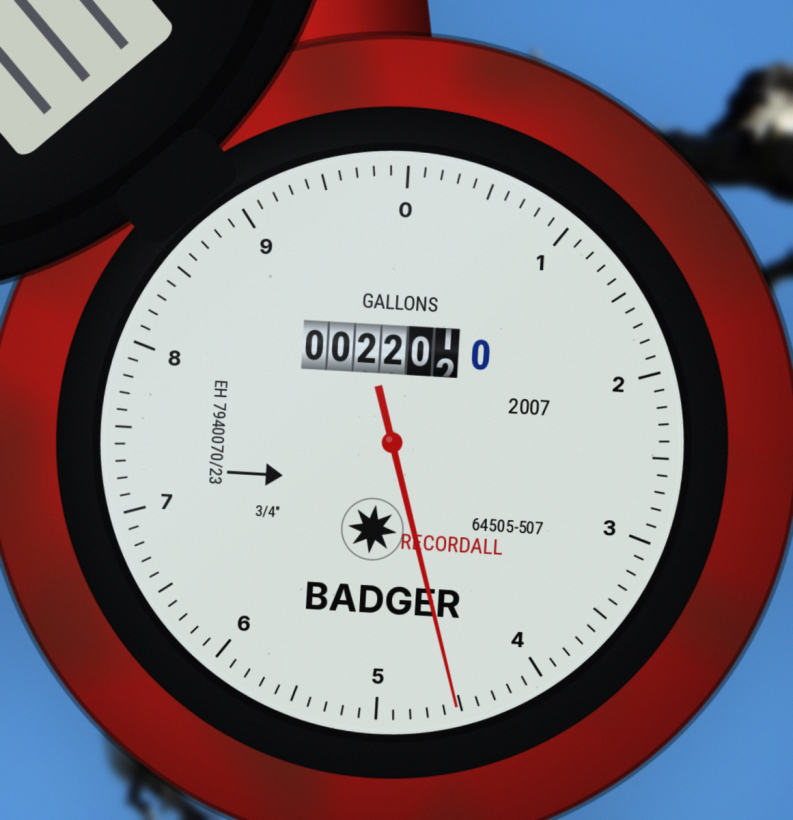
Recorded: value=22014.5 unit=gal
